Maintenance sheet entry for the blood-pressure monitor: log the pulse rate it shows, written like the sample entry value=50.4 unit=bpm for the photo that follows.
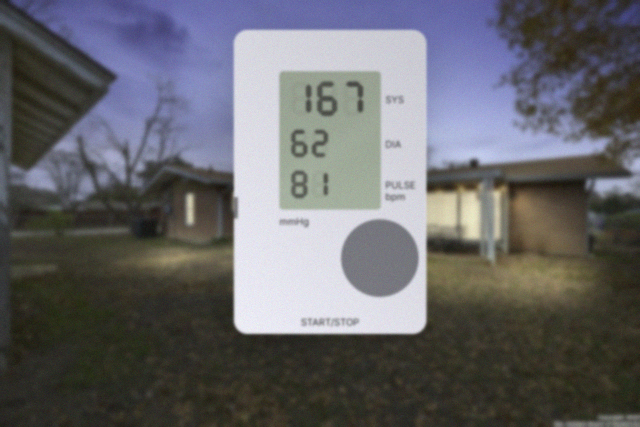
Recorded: value=81 unit=bpm
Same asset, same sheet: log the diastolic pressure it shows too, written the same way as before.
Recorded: value=62 unit=mmHg
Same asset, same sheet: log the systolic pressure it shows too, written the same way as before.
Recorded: value=167 unit=mmHg
